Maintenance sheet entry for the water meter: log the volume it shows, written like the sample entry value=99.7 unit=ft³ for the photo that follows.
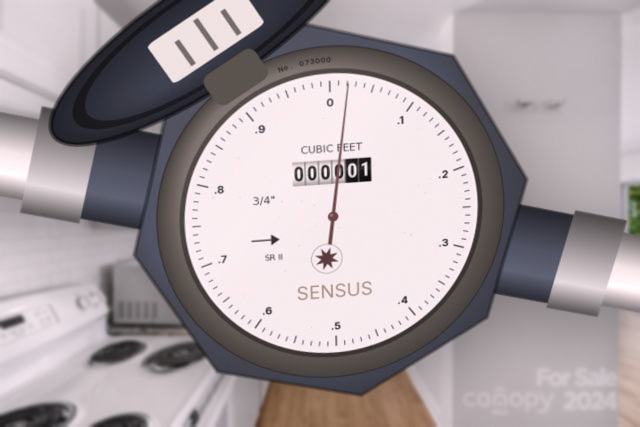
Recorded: value=1.02 unit=ft³
